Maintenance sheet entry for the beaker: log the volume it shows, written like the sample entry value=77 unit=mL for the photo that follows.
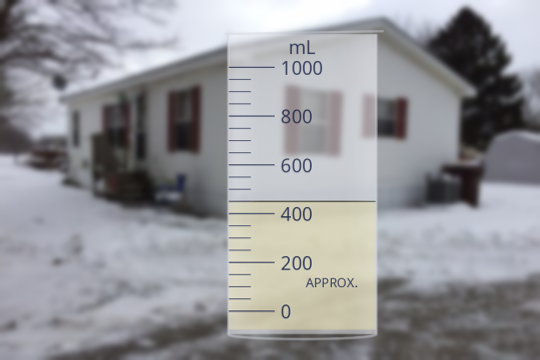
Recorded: value=450 unit=mL
